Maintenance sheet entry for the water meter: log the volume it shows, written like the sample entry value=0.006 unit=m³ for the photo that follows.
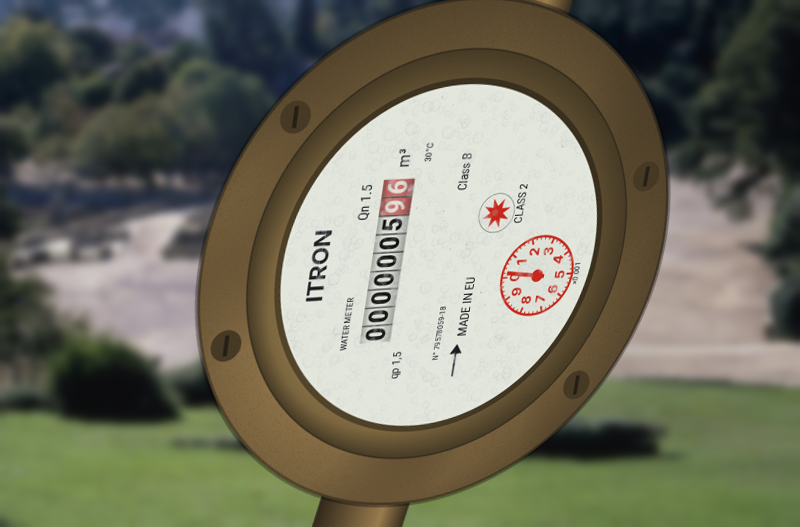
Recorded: value=5.960 unit=m³
